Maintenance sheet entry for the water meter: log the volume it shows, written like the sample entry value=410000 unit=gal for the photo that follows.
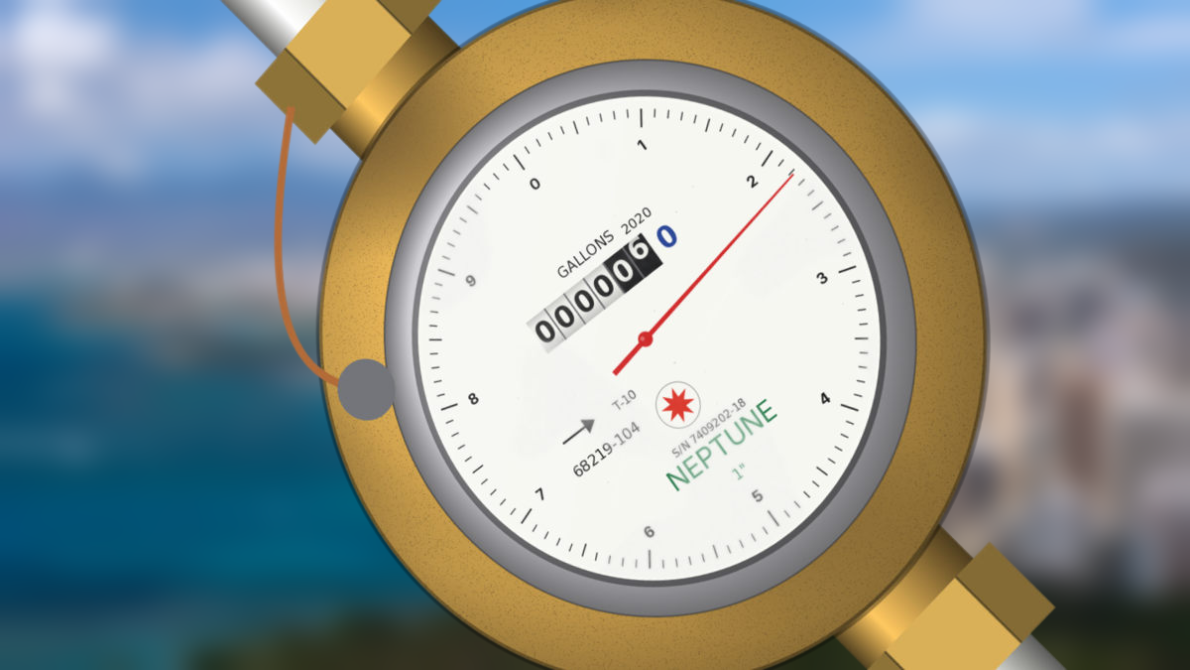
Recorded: value=62.2 unit=gal
